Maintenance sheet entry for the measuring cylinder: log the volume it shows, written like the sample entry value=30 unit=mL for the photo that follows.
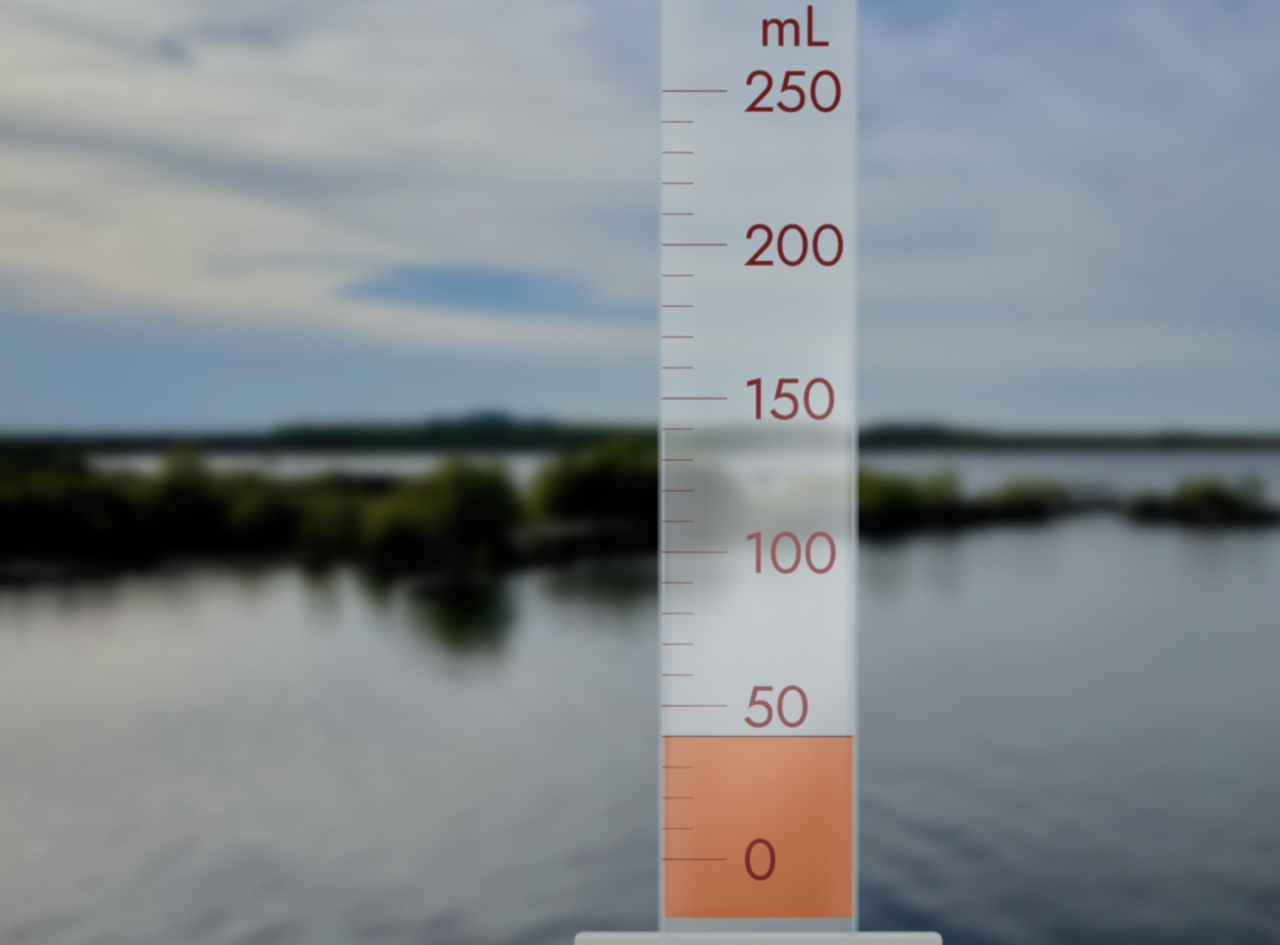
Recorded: value=40 unit=mL
